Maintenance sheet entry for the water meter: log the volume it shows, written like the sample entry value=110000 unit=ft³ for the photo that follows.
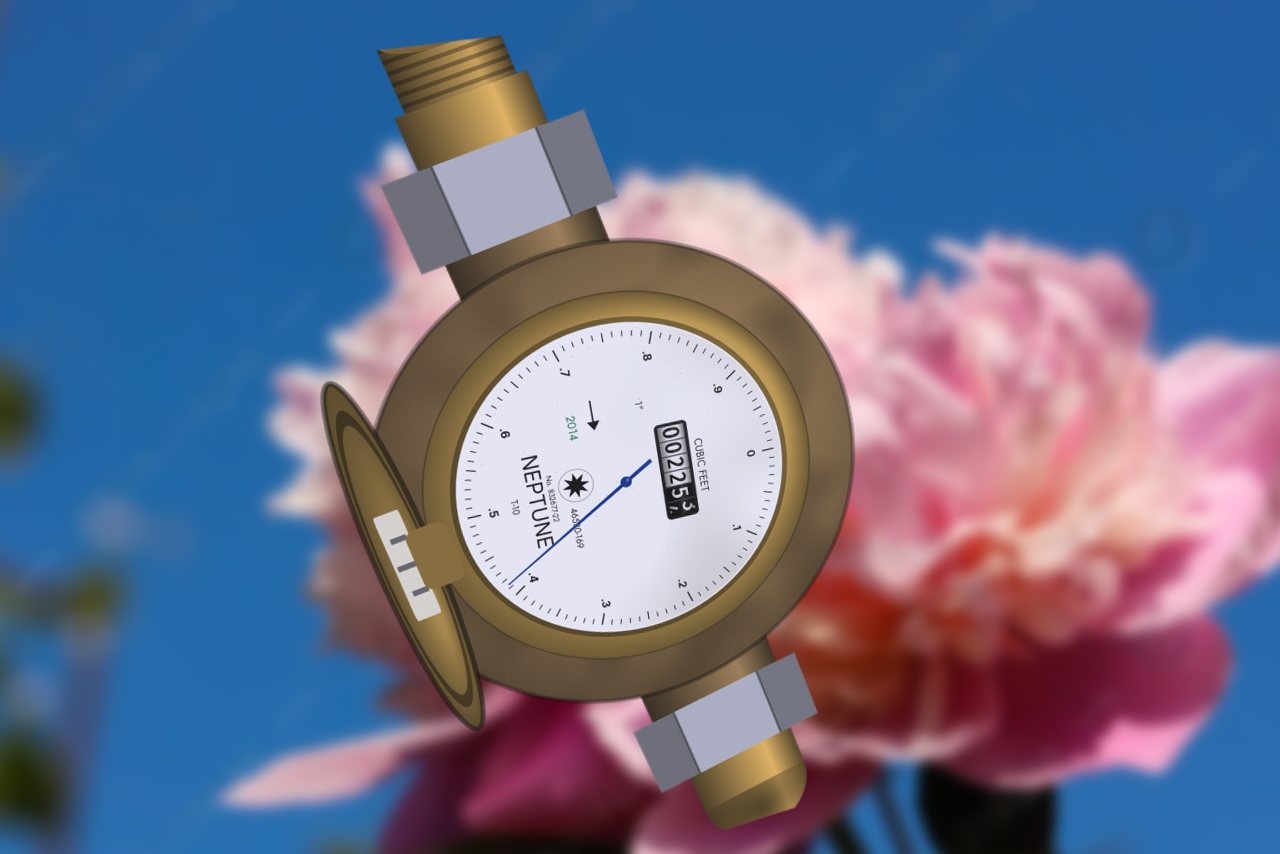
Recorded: value=2253.41 unit=ft³
